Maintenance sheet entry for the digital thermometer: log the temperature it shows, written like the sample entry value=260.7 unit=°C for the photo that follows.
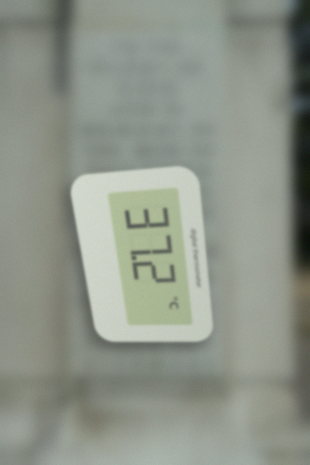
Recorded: value=37.2 unit=°C
